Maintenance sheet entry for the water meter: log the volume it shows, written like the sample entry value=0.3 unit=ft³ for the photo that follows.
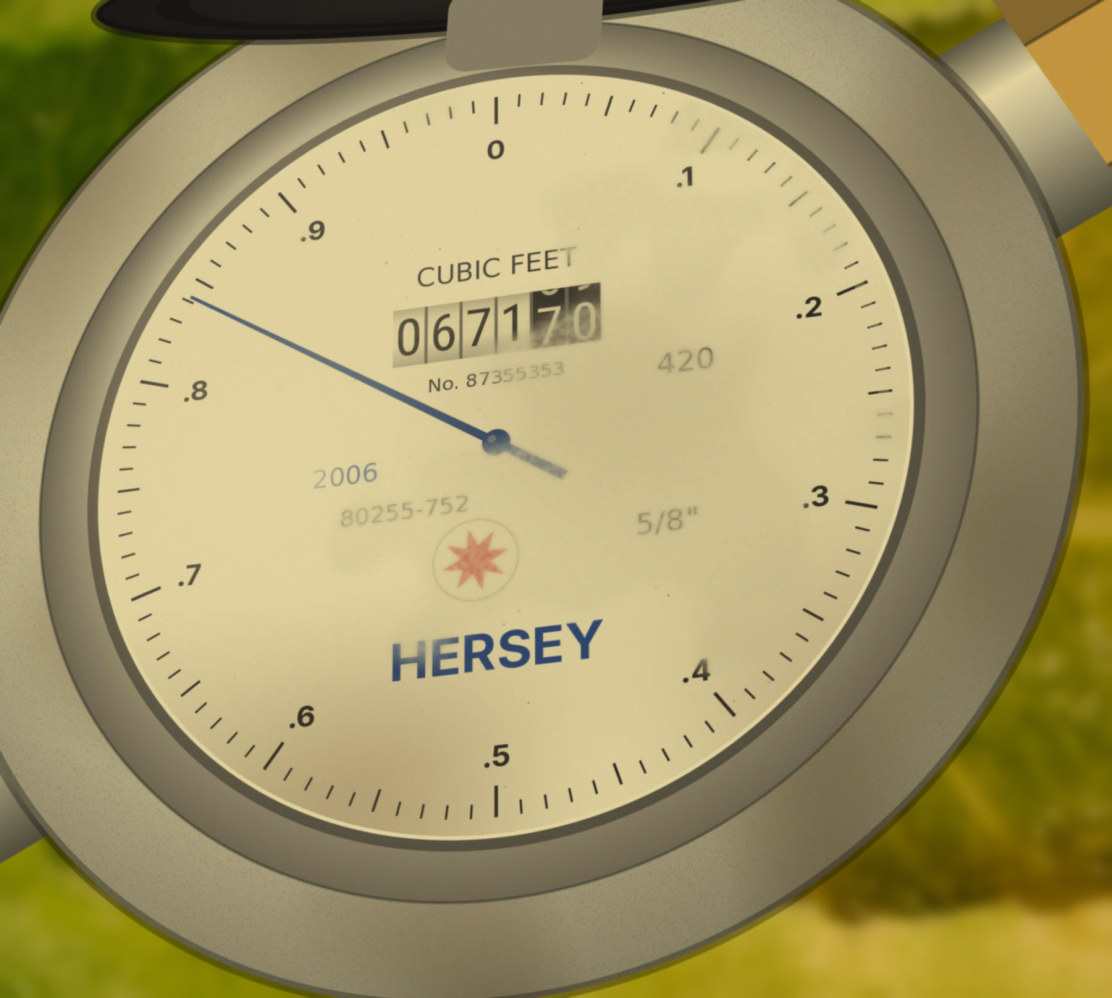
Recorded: value=67169.84 unit=ft³
